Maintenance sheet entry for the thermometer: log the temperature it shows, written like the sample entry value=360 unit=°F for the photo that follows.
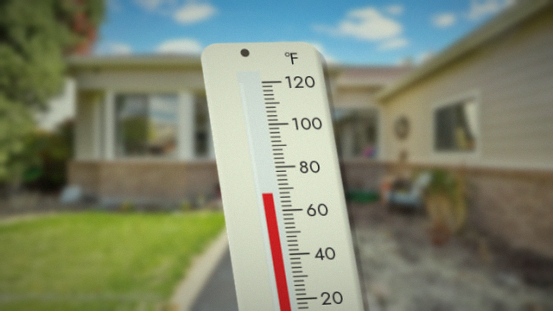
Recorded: value=68 unit=°F
